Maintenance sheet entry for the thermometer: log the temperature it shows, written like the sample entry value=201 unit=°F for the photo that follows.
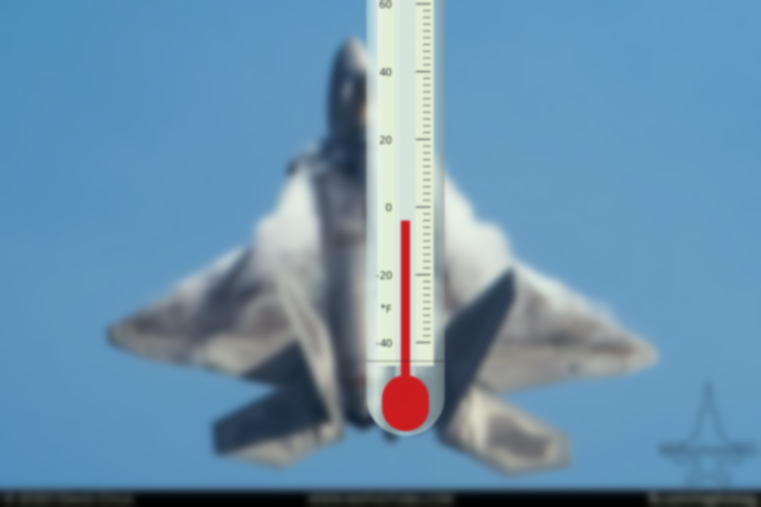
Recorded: value=-4 unit=°F
